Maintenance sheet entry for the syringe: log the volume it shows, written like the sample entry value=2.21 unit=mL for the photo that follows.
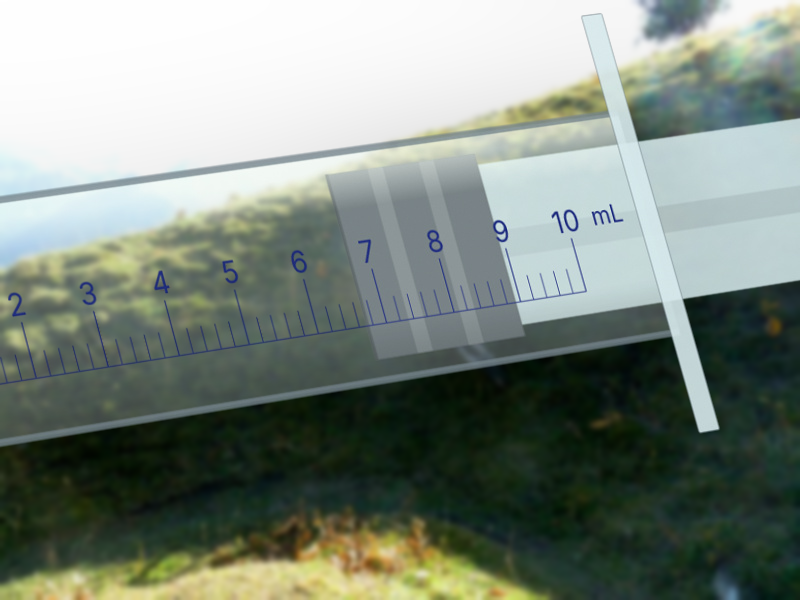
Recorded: value=6.7 unit=mL
